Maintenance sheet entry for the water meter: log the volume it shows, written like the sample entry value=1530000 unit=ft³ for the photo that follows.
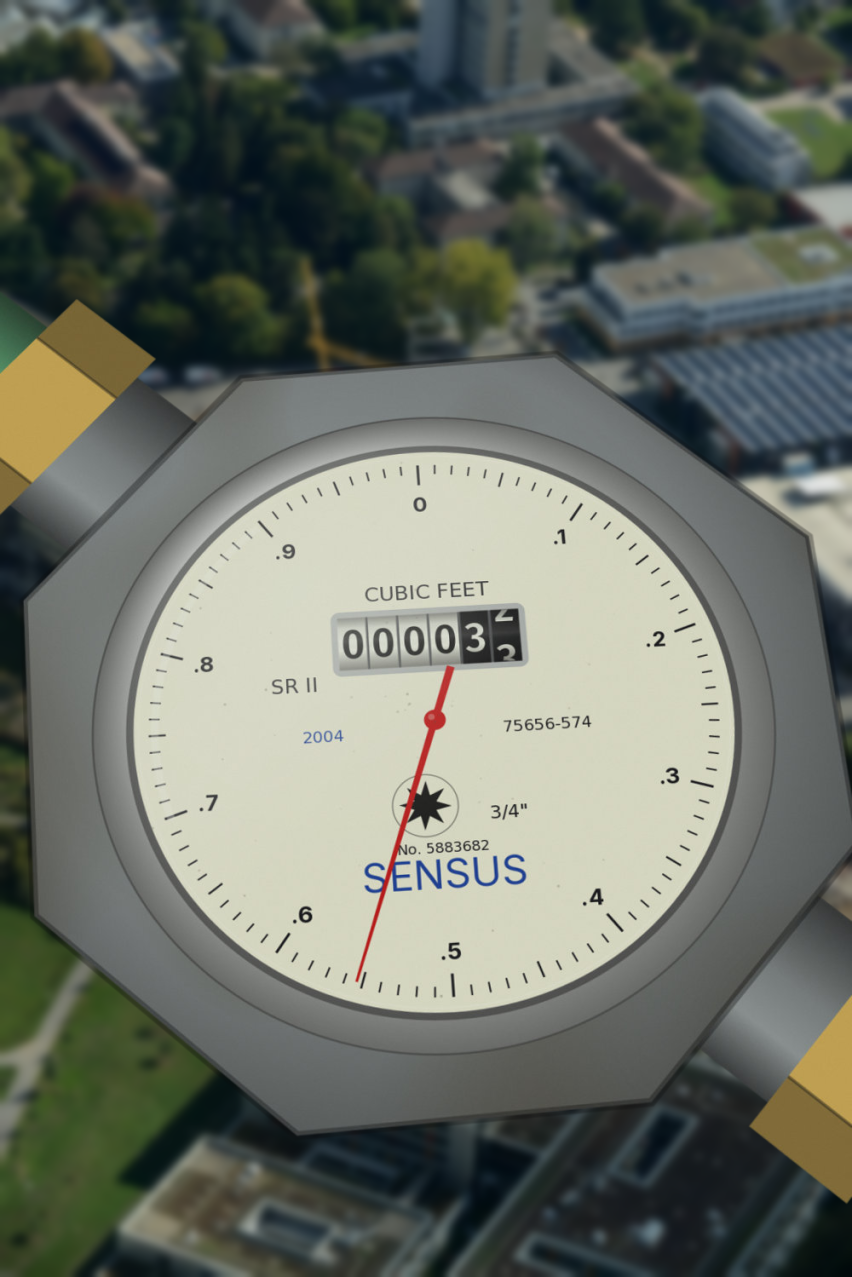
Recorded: value=32.55 unit=ft³
